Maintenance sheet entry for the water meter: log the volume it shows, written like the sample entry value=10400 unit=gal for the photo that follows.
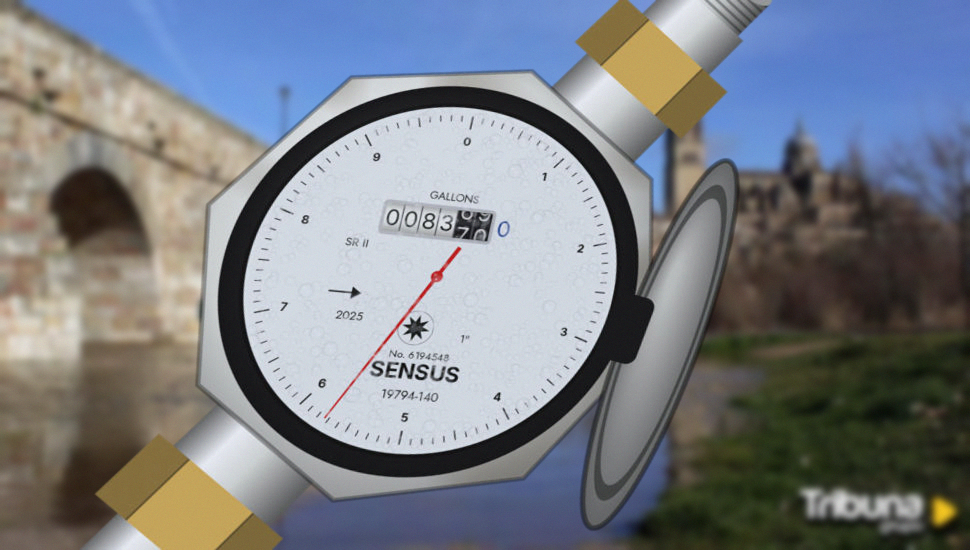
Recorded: value=83695.7 unit=gal
